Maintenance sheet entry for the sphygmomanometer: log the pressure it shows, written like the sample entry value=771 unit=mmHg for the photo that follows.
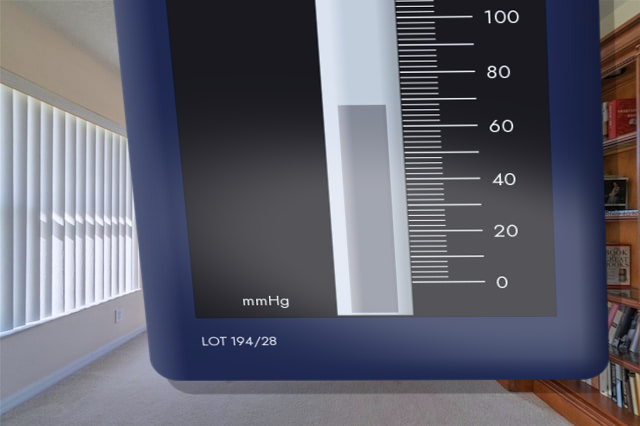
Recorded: value=68 unit=mmHg
